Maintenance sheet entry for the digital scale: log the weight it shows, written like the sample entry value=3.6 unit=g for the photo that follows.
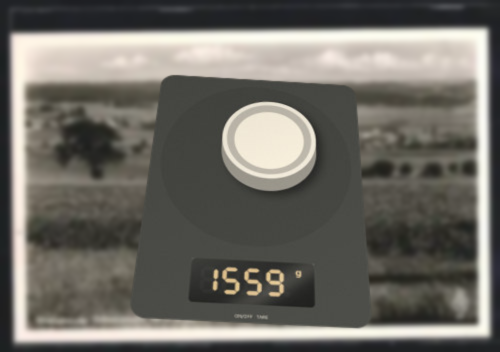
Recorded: value=1559 unit=g
